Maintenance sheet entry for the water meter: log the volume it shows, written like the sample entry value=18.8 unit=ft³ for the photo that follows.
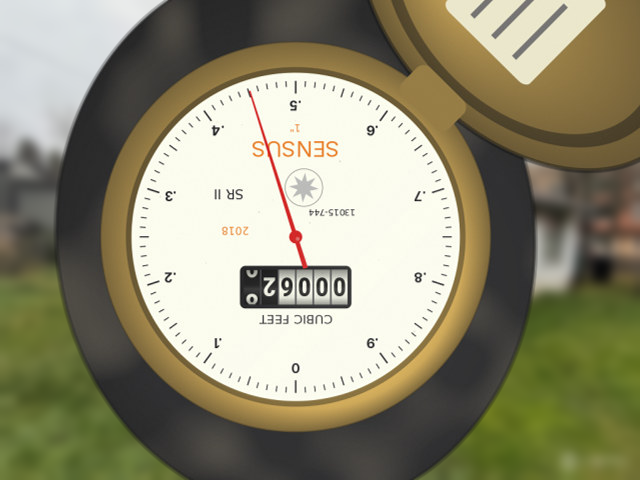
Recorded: value=628.45 unit=ft³
